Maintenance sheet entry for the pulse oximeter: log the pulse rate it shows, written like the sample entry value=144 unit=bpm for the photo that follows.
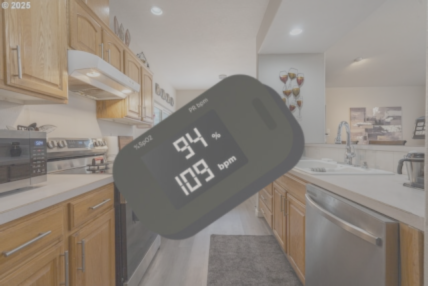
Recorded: value=109 unit=bpm
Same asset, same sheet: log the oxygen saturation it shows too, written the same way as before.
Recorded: value=94 unit=%
